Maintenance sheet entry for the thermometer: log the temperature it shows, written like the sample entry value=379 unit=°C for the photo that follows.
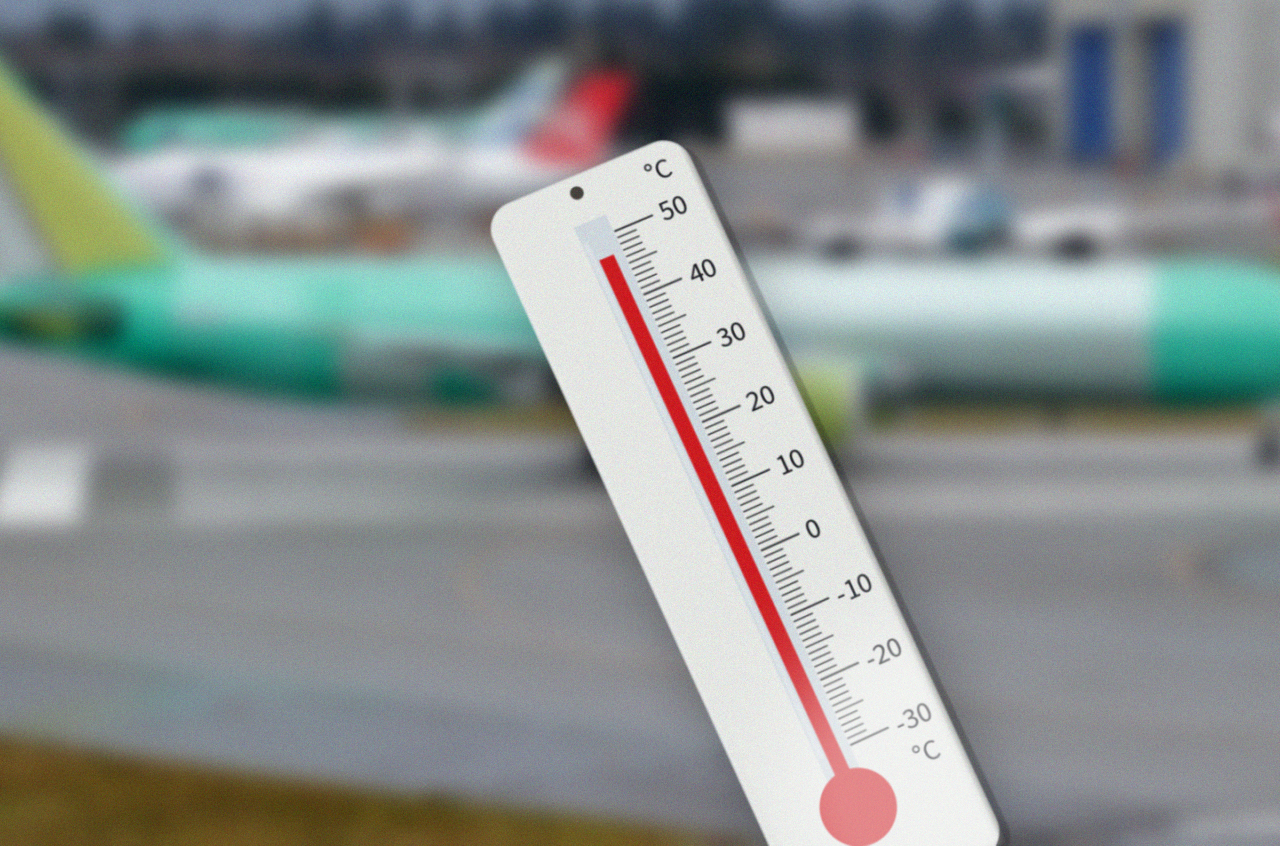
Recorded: value=47 unit=°C
